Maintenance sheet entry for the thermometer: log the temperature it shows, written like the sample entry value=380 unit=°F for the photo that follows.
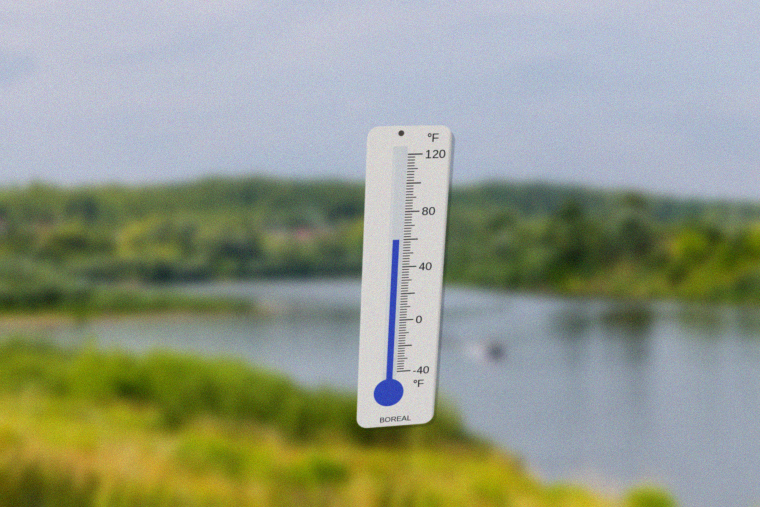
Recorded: value=60 unit=°F
